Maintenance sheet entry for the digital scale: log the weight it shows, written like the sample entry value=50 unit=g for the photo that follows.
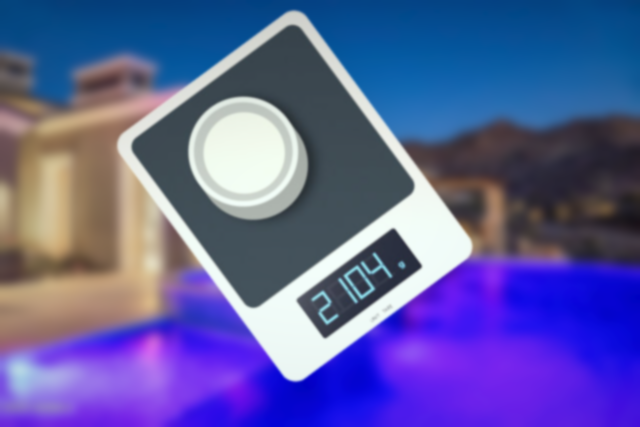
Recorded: value=2104 unit=g
